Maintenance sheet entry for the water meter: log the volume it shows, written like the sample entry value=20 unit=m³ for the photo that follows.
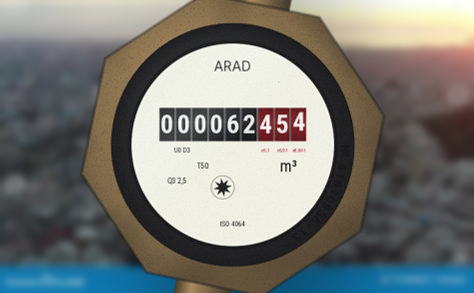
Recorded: value=62.454 unit=m³
